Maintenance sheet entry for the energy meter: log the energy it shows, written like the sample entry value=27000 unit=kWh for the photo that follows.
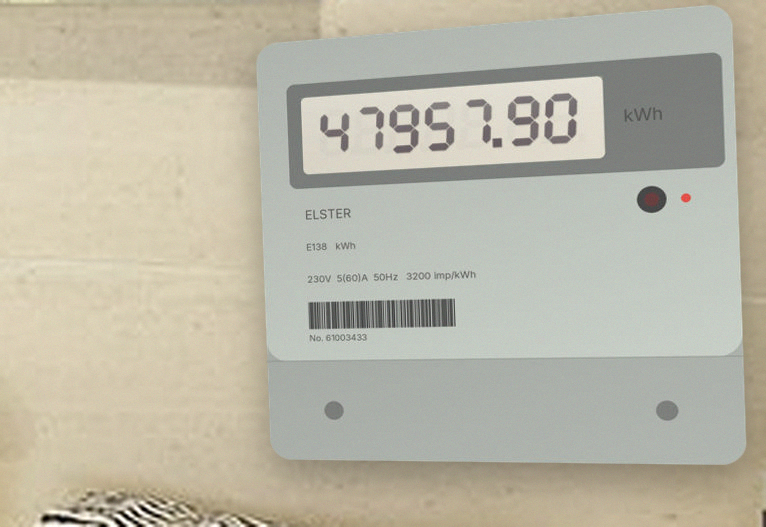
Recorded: value=47957.90 unit=kWh
